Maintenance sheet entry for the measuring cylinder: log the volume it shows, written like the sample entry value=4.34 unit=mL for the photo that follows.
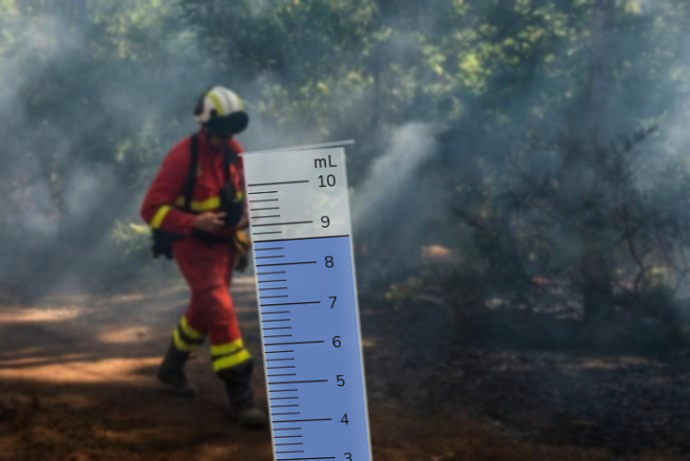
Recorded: value=8.6 unit=mL
